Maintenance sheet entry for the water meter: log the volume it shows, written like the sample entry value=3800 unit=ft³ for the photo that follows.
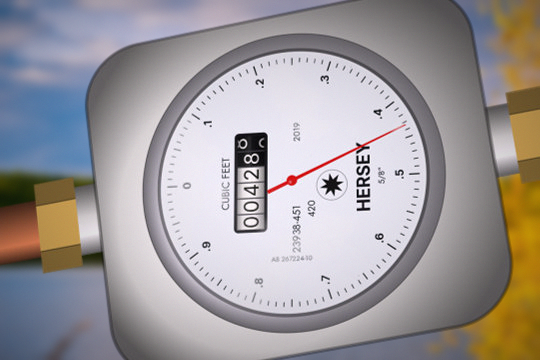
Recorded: value=4288.43 unit=ft³
